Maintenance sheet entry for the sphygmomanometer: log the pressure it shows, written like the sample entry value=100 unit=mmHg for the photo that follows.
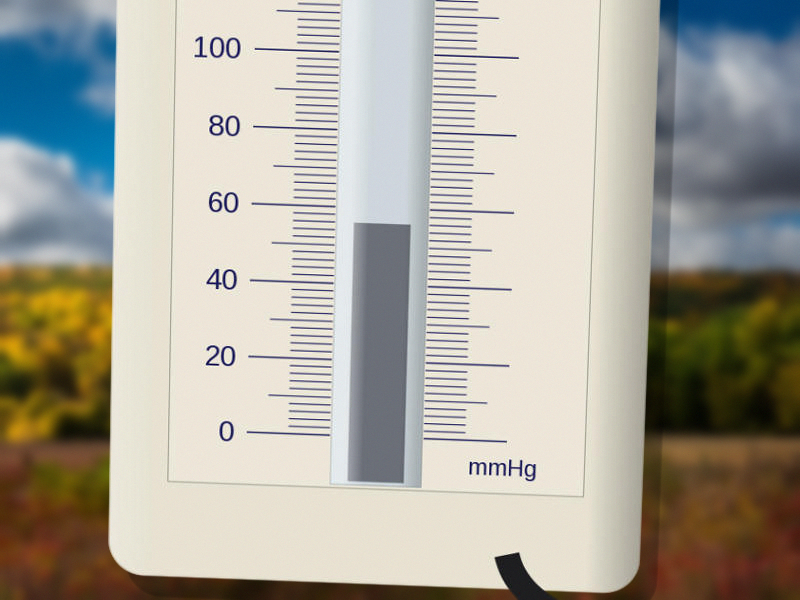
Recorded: value=56 unit=mmHg
